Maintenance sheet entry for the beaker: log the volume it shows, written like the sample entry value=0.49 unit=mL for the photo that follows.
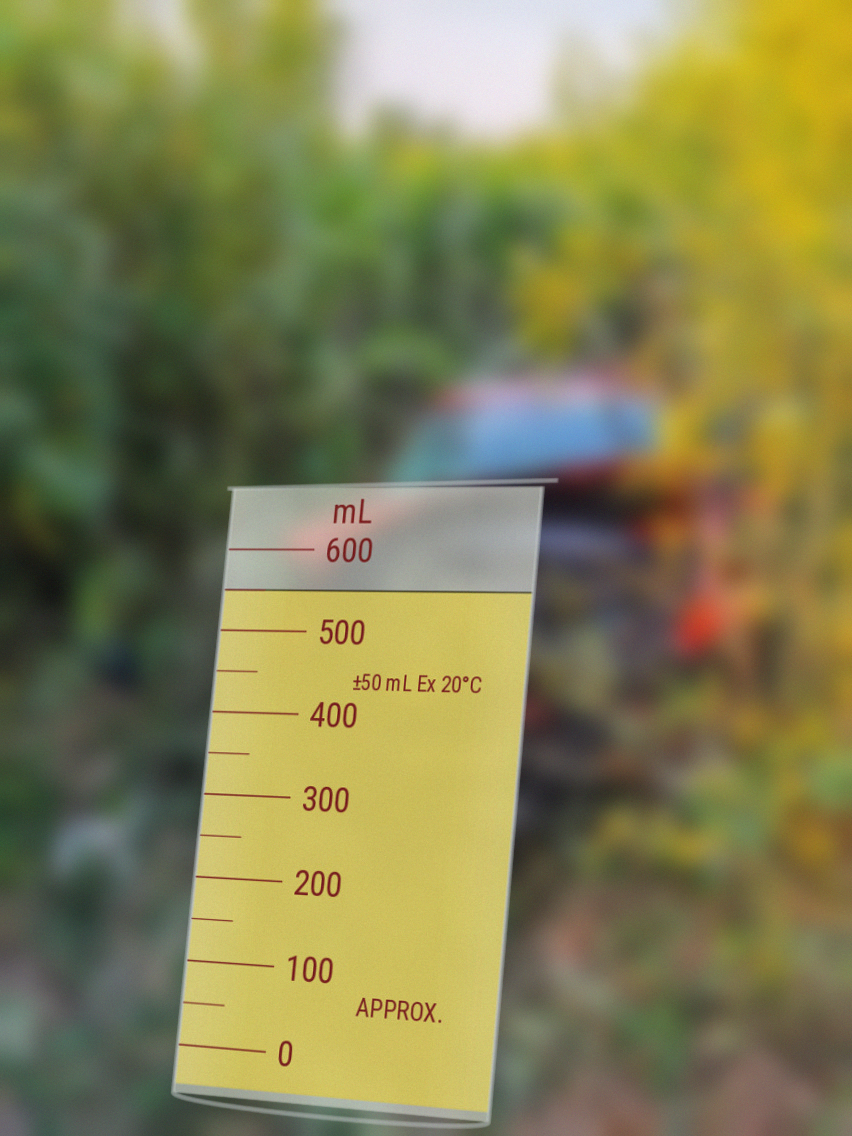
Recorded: value=550 unit=mL
